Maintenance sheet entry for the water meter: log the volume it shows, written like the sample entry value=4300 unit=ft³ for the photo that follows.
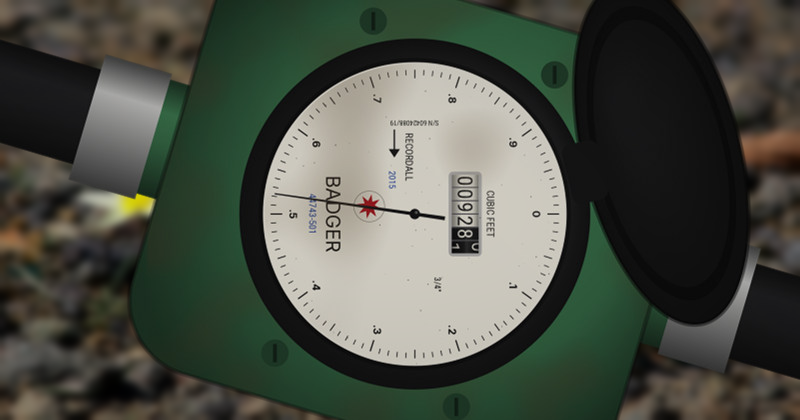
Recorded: value=9280.52 unit=ft³
